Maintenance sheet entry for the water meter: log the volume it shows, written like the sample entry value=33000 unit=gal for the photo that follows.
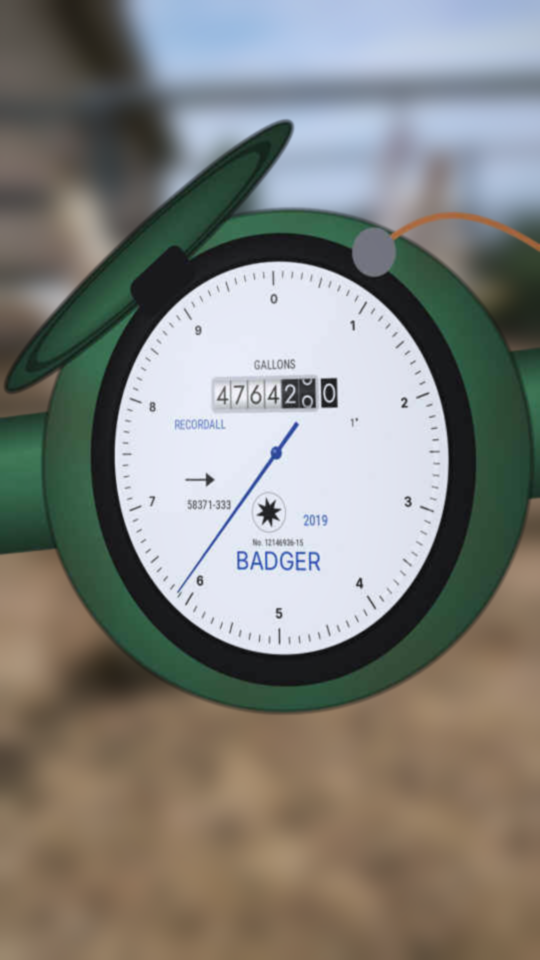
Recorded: value=4764286.1 unit=gal
